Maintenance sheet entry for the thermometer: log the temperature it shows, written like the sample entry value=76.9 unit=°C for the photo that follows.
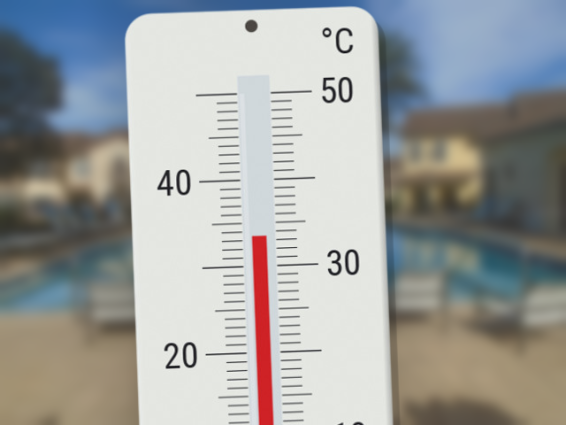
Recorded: value=33.5 unit=°C
